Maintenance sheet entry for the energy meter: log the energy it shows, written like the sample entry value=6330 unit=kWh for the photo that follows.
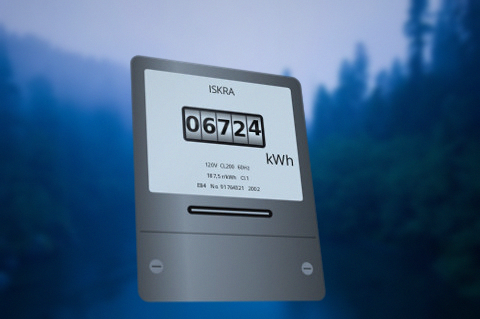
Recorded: value=6724 unit=kWh
